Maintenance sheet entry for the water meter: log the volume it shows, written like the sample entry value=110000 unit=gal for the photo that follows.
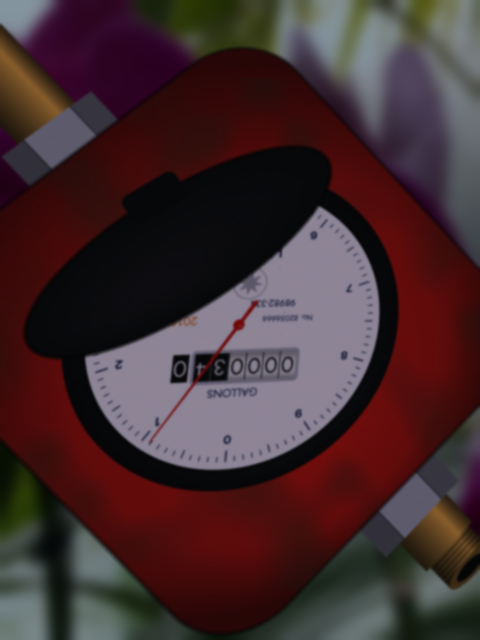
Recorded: value=340.9 unit=gal
